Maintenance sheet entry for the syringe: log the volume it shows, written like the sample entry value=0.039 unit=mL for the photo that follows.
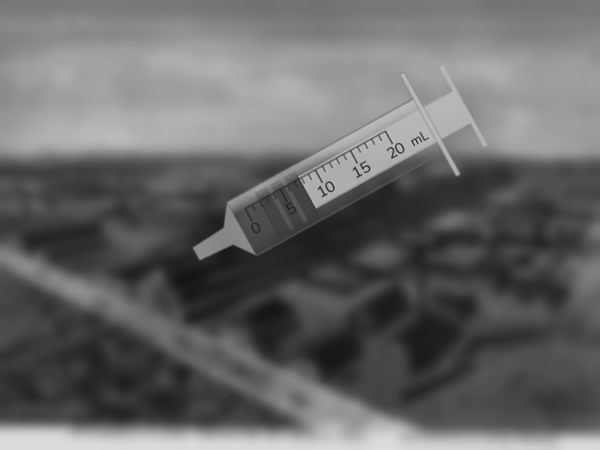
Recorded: value=2 unit=mL
